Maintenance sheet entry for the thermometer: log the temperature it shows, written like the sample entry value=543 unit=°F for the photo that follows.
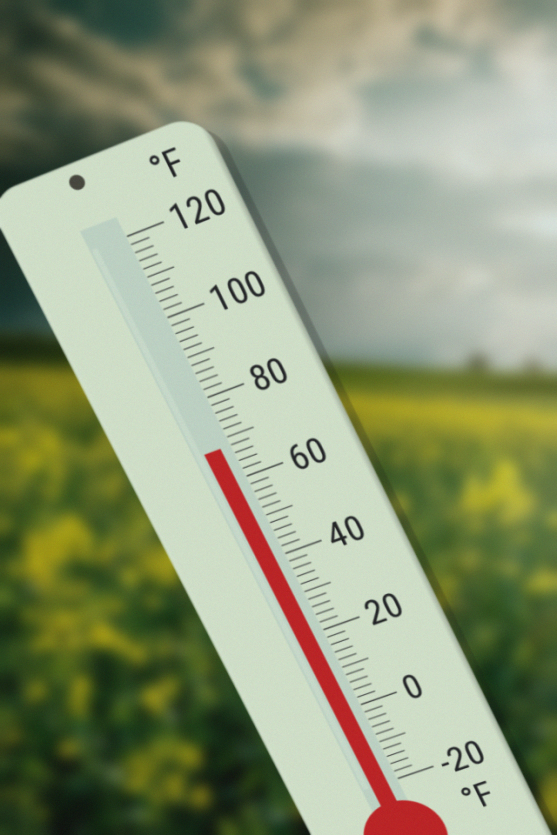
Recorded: value=68 unit=°F
